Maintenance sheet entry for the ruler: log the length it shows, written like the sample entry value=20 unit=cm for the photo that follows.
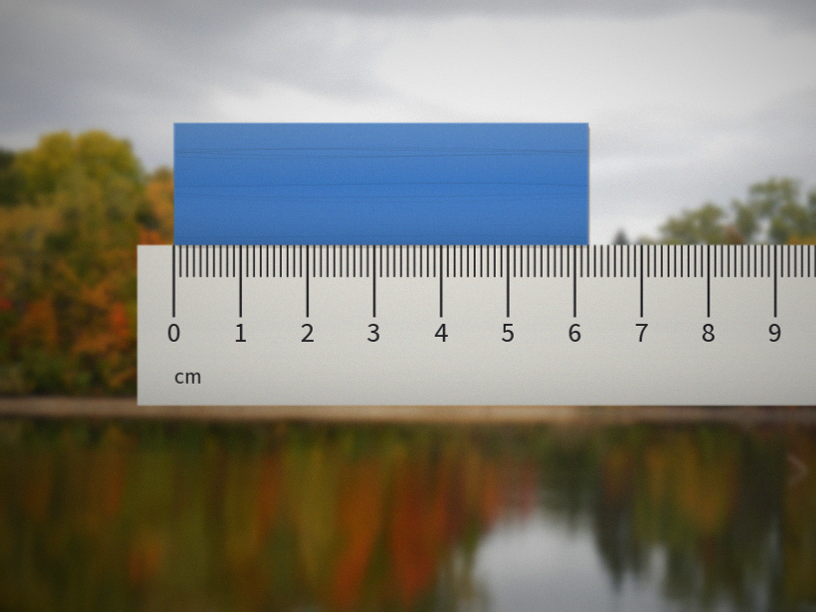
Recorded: value=6.2 unit=cm
